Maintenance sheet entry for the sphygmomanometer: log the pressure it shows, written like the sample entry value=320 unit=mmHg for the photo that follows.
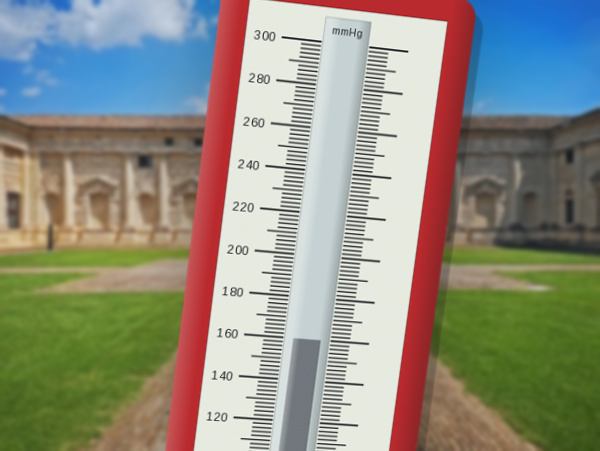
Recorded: value=160 unit=mmHg
